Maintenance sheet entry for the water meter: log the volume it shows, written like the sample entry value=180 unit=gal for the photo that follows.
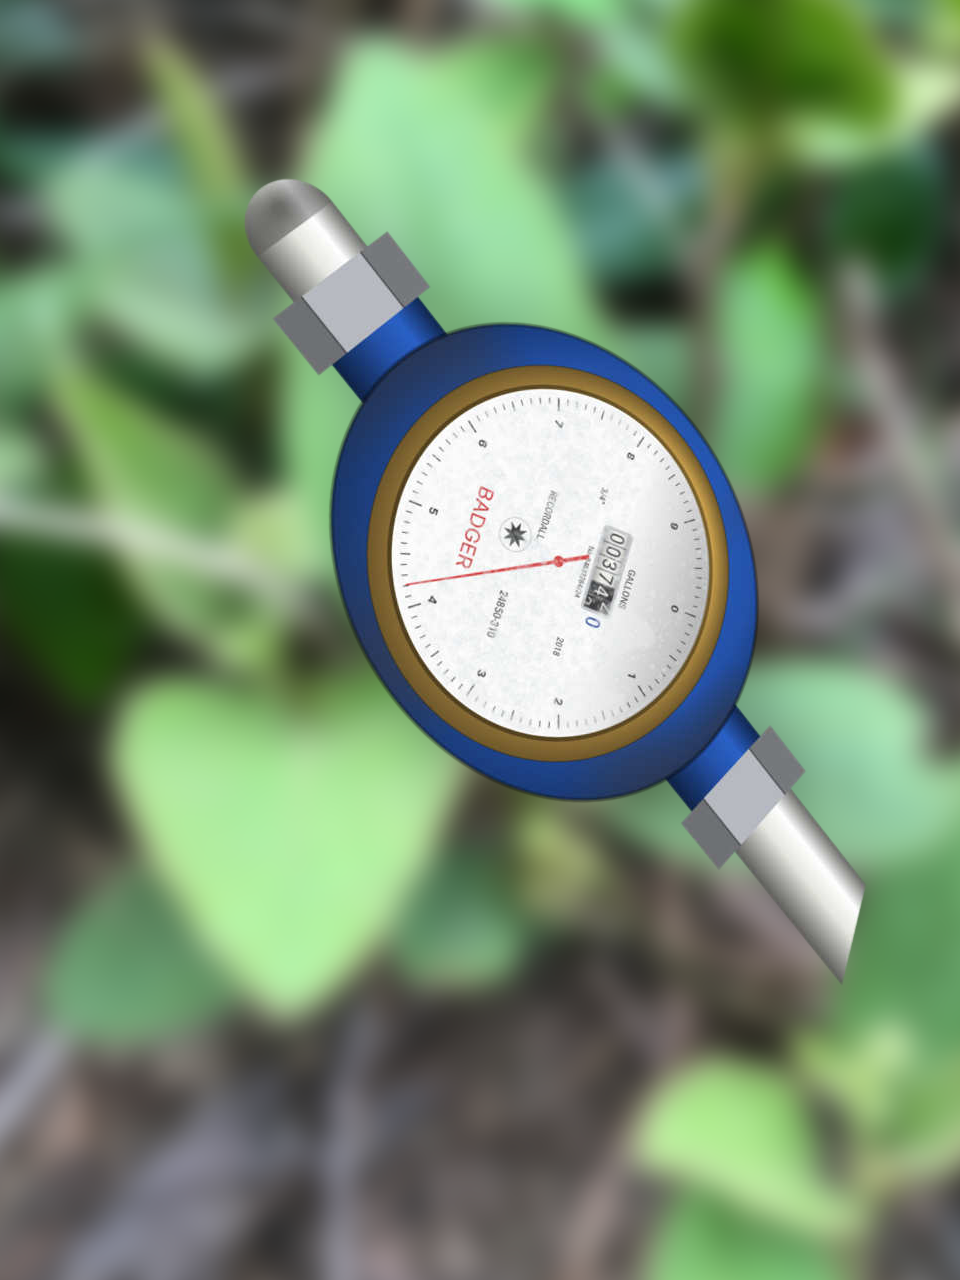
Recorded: value=37424.2 unit=gal
